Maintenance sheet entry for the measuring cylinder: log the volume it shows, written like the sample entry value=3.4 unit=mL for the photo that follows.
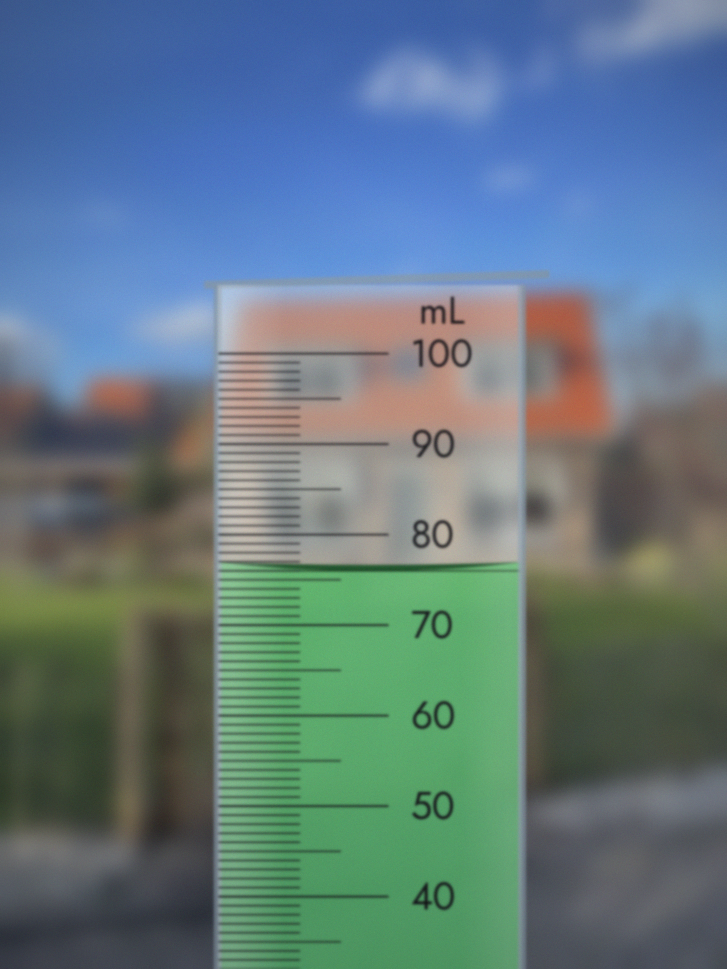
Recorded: value=76 unit=mL
